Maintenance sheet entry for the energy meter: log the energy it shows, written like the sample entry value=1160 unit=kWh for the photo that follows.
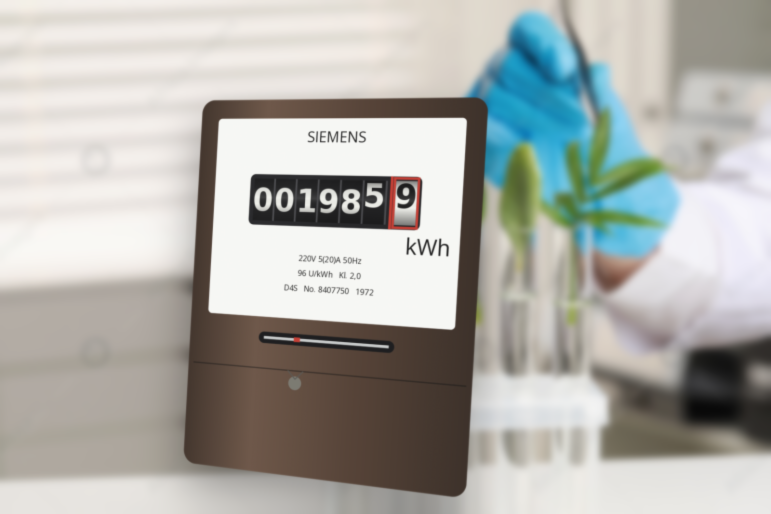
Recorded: value=1985.9 unit=kWh
